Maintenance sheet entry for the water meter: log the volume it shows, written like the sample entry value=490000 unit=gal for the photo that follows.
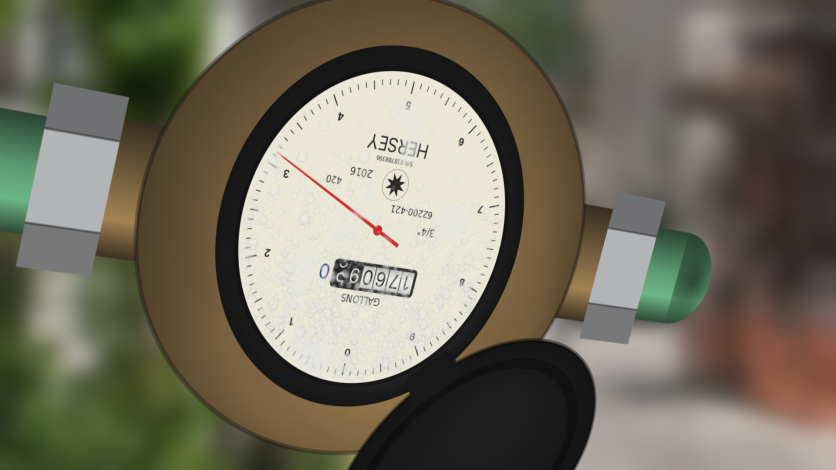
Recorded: value=1760953.1 unit=gal
